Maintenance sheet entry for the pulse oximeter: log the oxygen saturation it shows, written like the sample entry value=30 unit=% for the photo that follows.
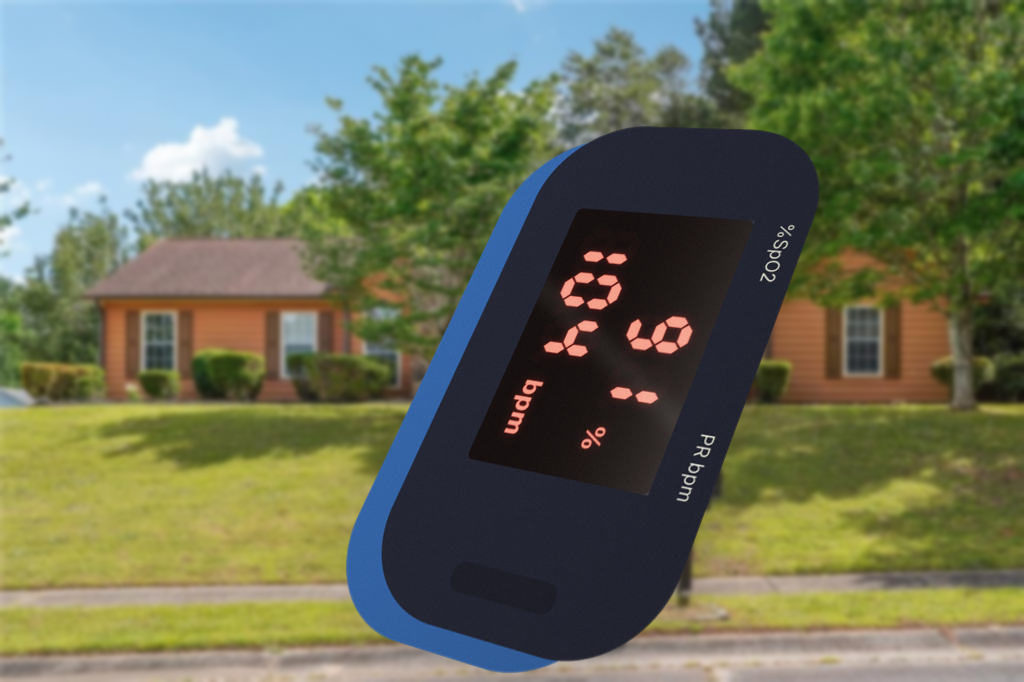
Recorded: value=91 unit=%
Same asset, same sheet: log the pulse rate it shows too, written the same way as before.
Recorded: value=104 unit=bpm
